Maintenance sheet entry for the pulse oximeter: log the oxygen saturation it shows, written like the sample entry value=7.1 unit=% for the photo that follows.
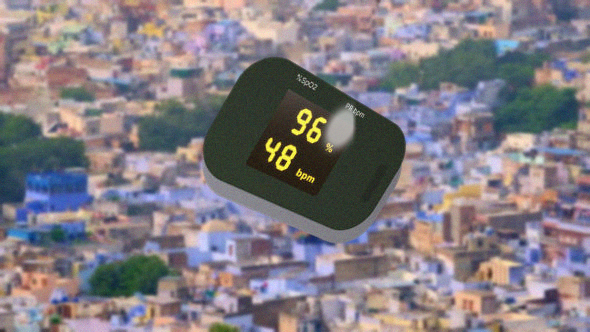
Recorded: value=96 unit=%
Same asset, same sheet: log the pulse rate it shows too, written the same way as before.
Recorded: value=48 unit=bpm
